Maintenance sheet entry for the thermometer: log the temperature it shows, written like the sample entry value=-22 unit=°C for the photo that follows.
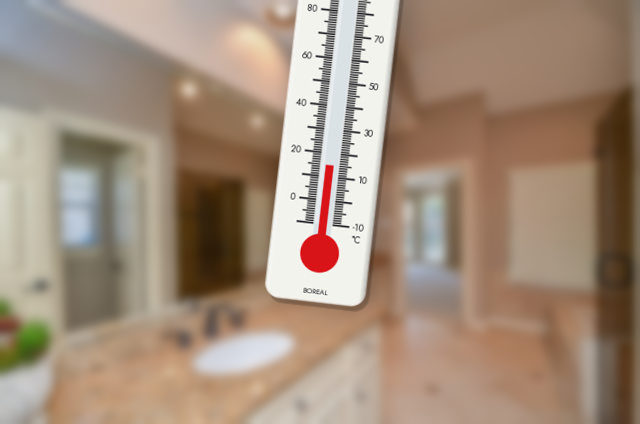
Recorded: value=15 unit=°C
